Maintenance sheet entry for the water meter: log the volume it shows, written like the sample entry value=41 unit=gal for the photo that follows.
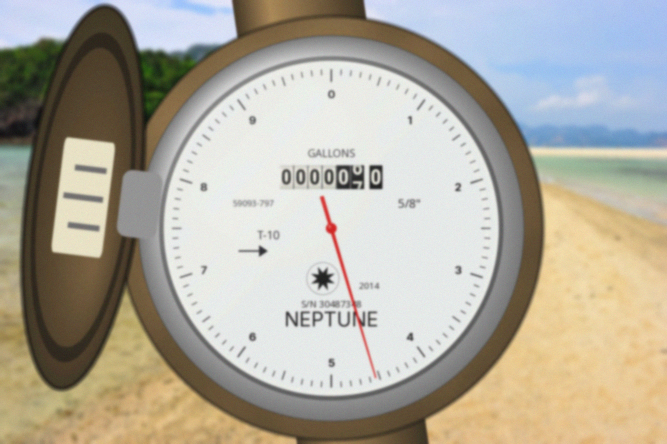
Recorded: value=64.5 unit=gal
